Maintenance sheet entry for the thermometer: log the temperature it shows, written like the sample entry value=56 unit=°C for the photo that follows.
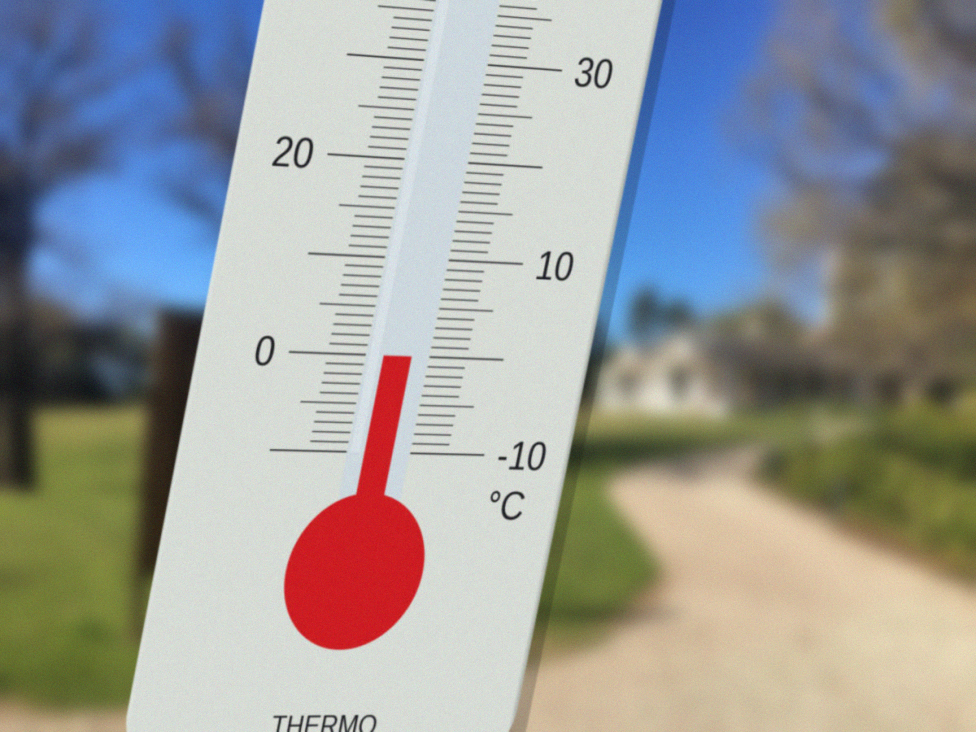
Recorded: value=0 unit=°C
